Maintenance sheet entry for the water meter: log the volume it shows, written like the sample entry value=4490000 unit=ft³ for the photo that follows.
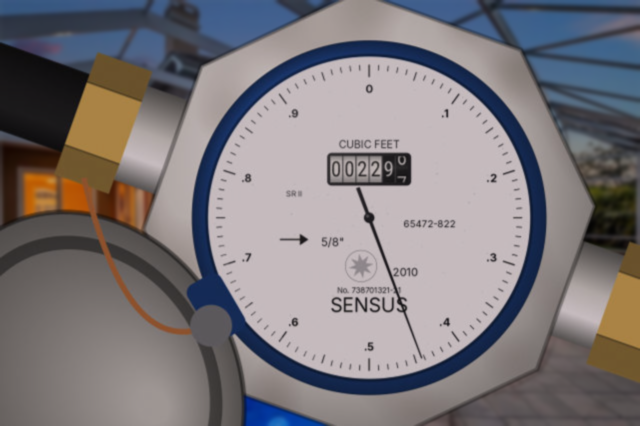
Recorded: value=2296.44 unit=ft³
